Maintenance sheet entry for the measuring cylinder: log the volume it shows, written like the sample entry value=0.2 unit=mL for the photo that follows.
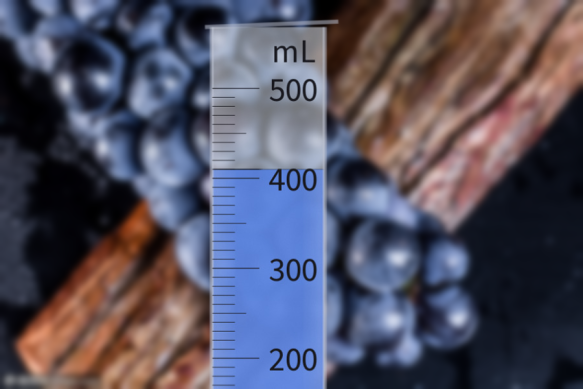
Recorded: value=410 unit=mL
